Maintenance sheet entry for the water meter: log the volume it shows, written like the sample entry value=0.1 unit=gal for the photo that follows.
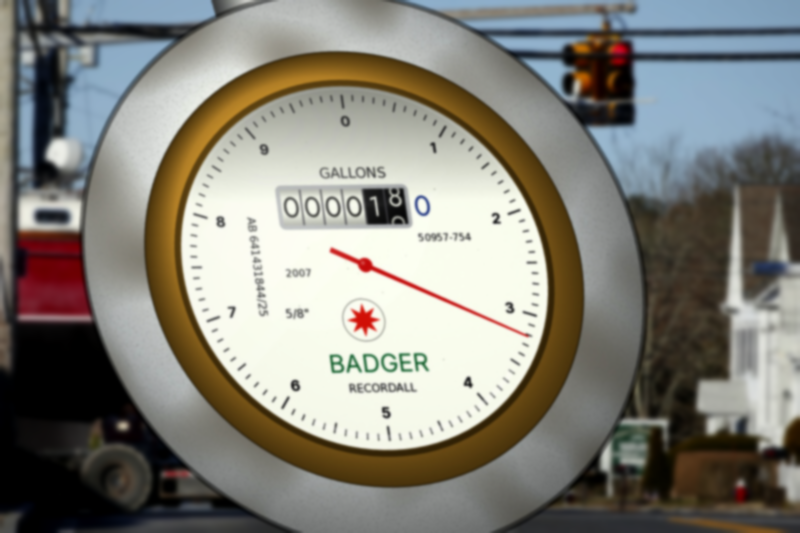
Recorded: value=183.2 unit=gal
